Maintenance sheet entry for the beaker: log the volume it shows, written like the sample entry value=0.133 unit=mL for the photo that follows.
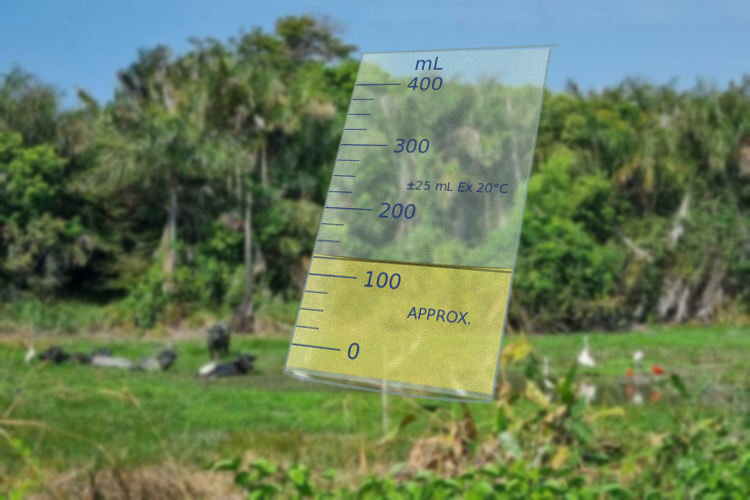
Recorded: value=125 unit=mL
